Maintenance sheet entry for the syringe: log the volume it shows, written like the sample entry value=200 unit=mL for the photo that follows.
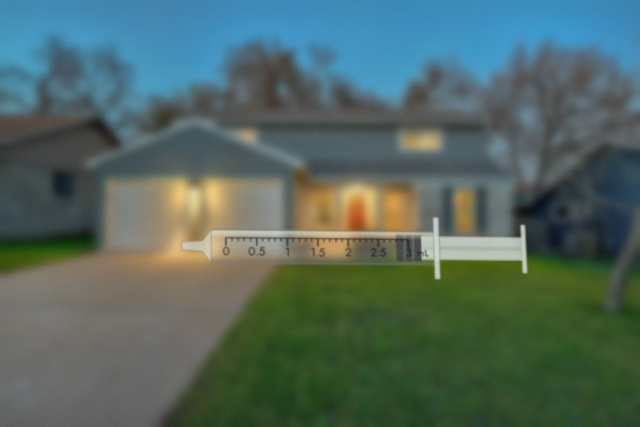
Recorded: value=2.8 unit=mL
